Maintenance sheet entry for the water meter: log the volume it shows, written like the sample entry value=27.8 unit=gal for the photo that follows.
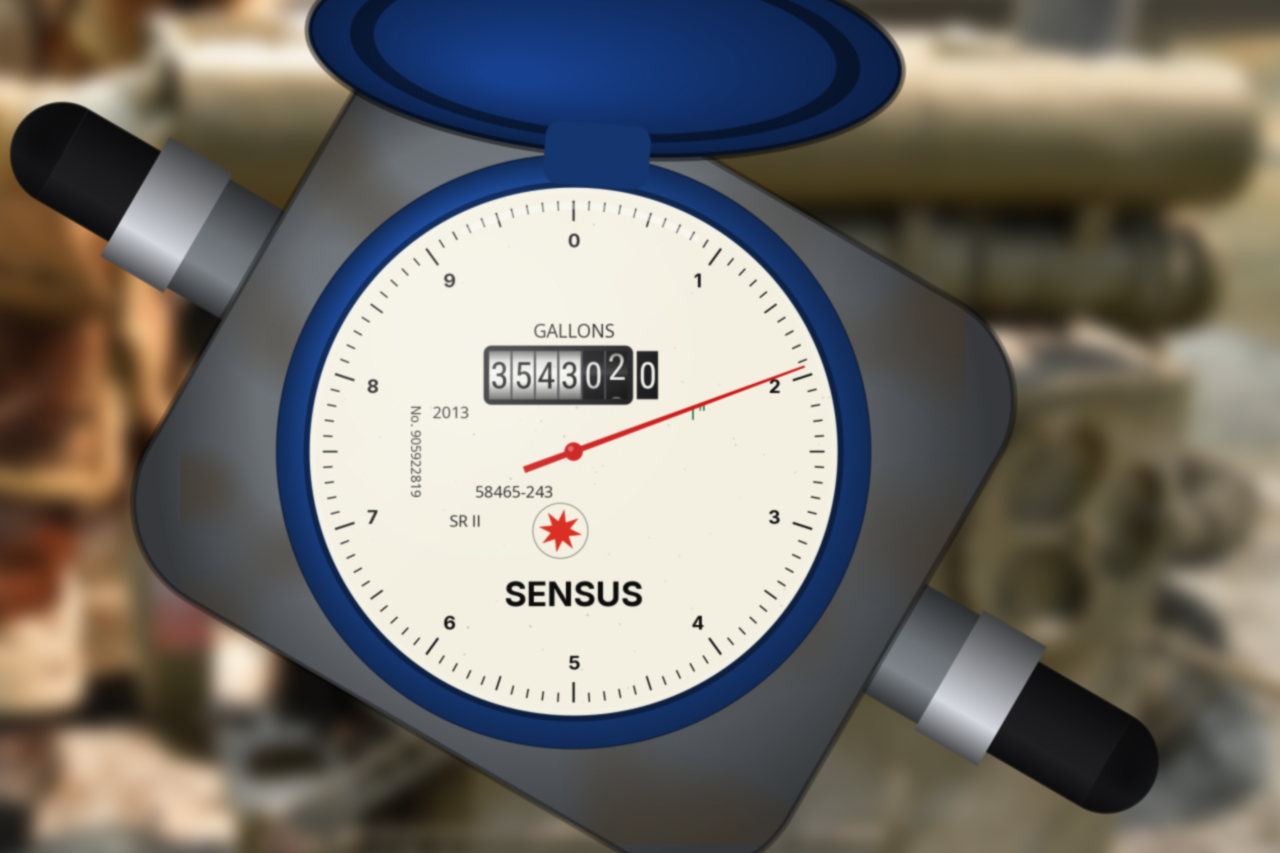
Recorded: value=3543021.9 unit=gal
